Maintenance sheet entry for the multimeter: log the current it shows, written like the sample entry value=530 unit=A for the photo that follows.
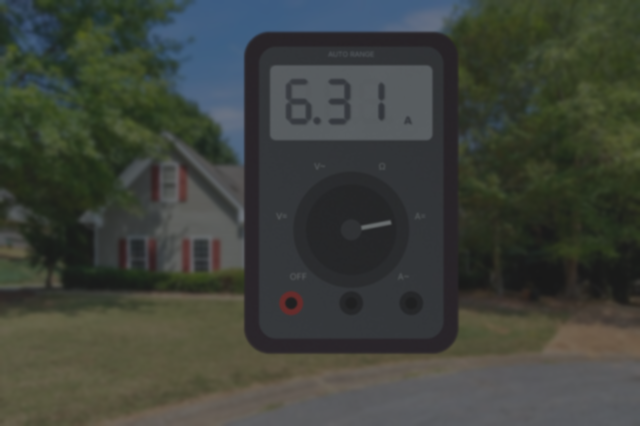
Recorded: value=6.31 unit=A
